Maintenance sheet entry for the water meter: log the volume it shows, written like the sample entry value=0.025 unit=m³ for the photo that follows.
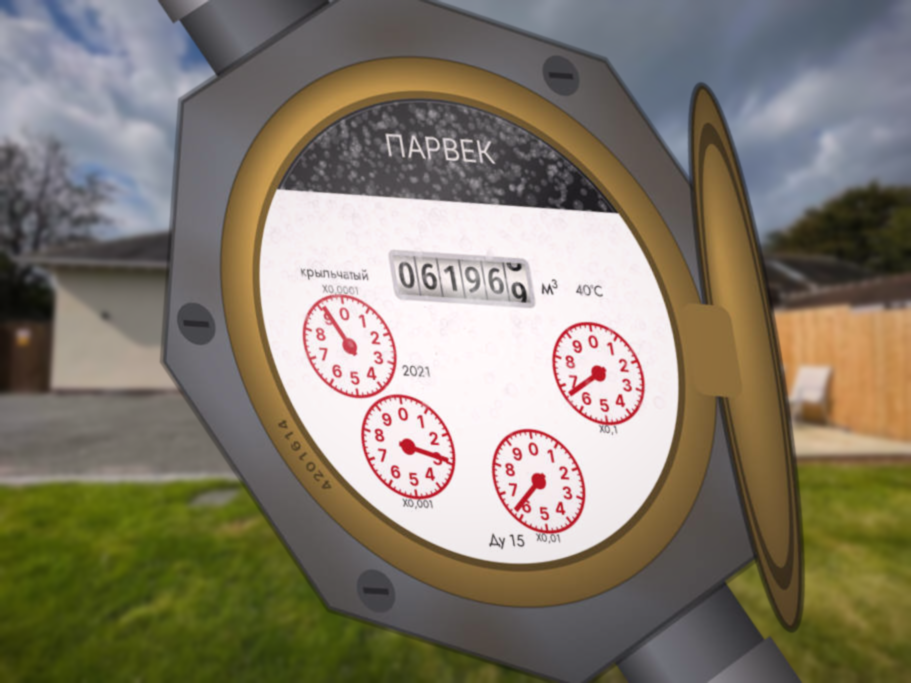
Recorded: value=61968.6629 unit=m³
